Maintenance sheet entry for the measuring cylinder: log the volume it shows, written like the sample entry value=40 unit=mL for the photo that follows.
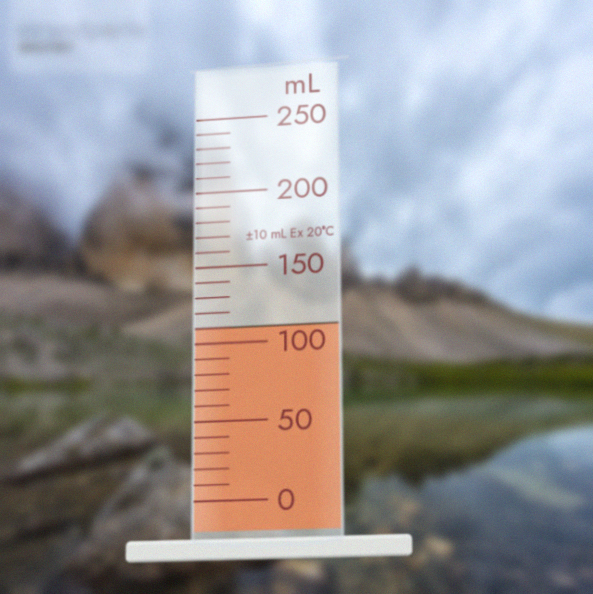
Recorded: value=110 unit=mL
